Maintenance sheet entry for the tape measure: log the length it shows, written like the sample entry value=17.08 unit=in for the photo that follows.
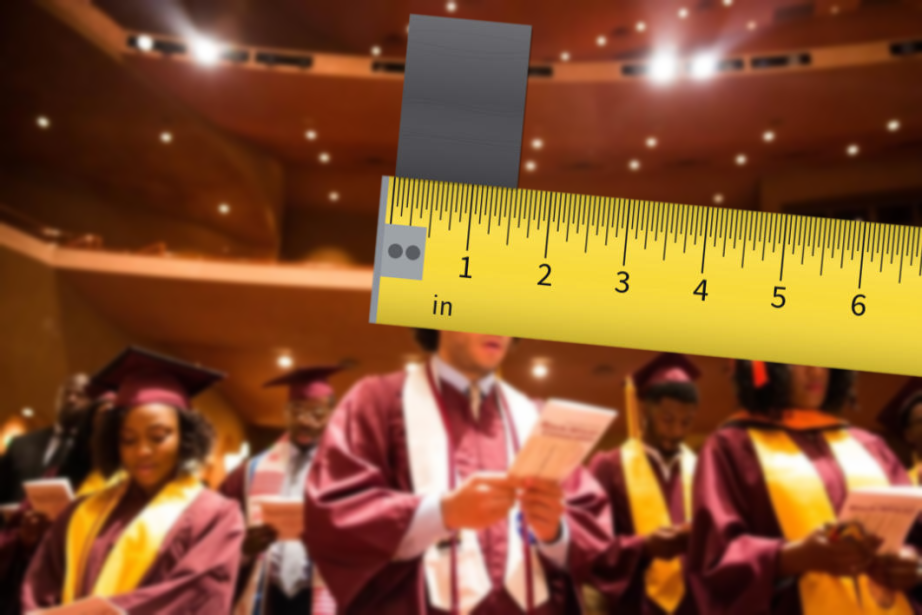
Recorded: value=1.5625 unit=in
